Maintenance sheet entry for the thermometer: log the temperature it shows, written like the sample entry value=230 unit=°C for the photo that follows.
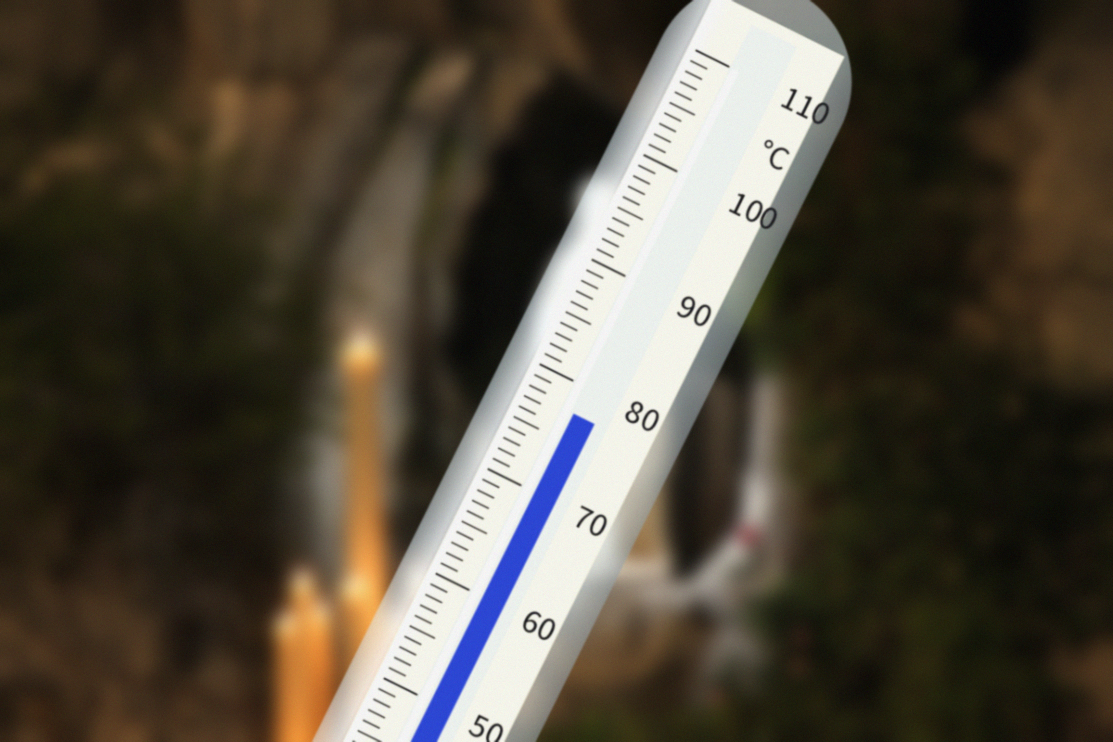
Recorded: value=77.5 unit=°C
